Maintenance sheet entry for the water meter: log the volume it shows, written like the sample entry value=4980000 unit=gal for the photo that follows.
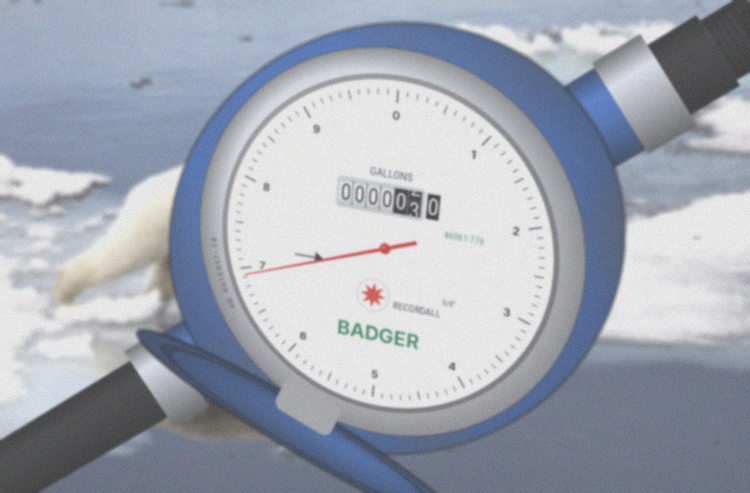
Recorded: value=26.9 unit=gal
